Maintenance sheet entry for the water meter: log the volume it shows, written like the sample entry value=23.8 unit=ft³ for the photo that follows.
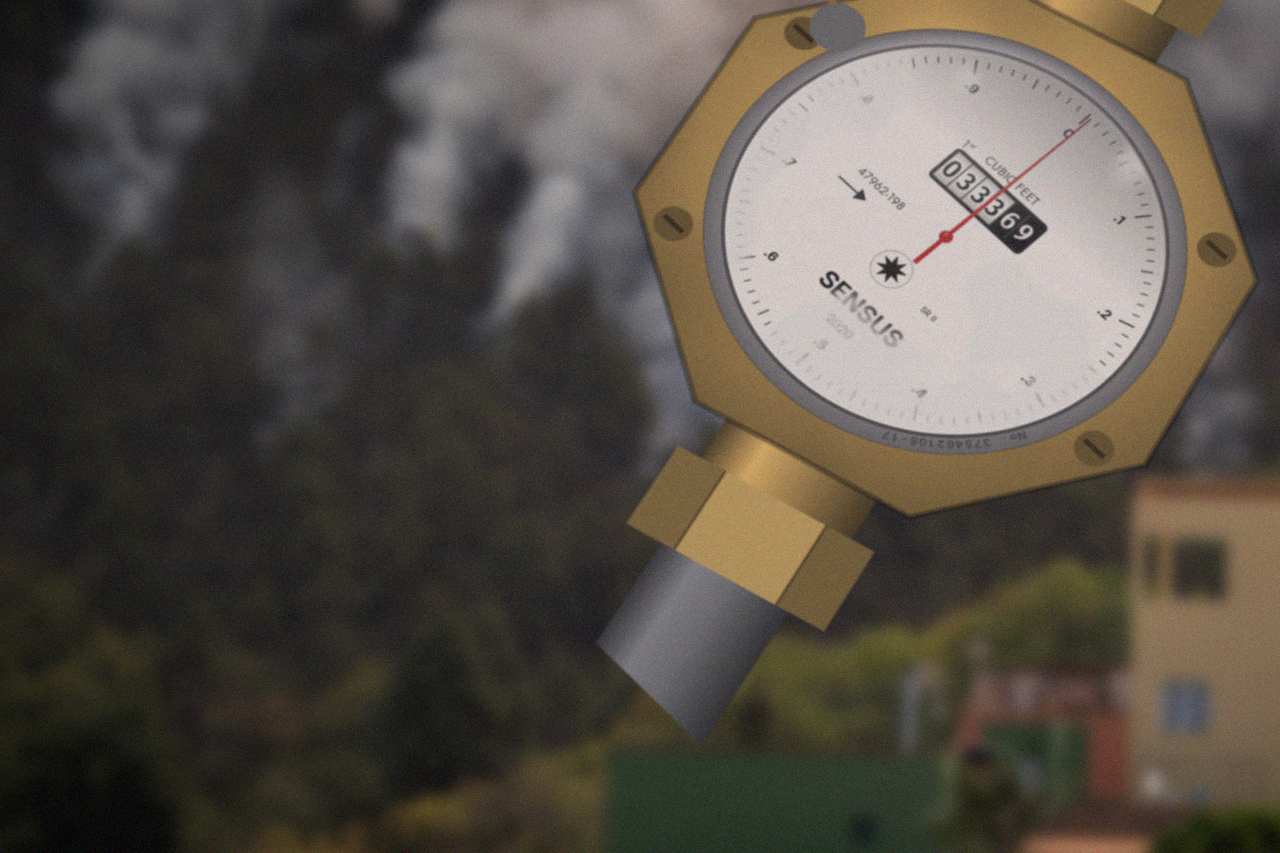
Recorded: value=33369.00 unit=ft³
